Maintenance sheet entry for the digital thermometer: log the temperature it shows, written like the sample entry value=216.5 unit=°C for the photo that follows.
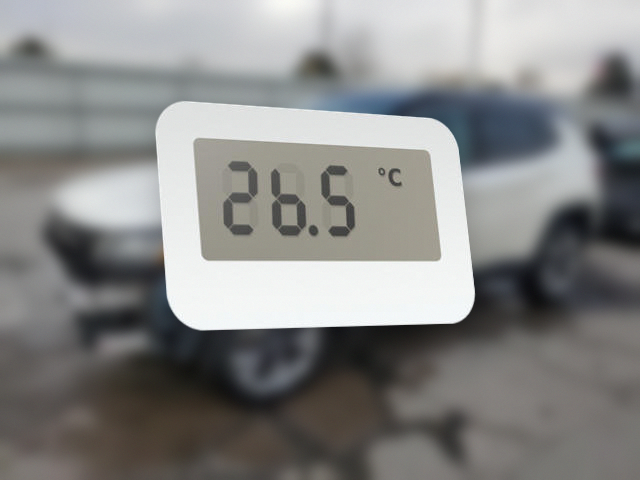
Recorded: value=26.5 unit=°C
